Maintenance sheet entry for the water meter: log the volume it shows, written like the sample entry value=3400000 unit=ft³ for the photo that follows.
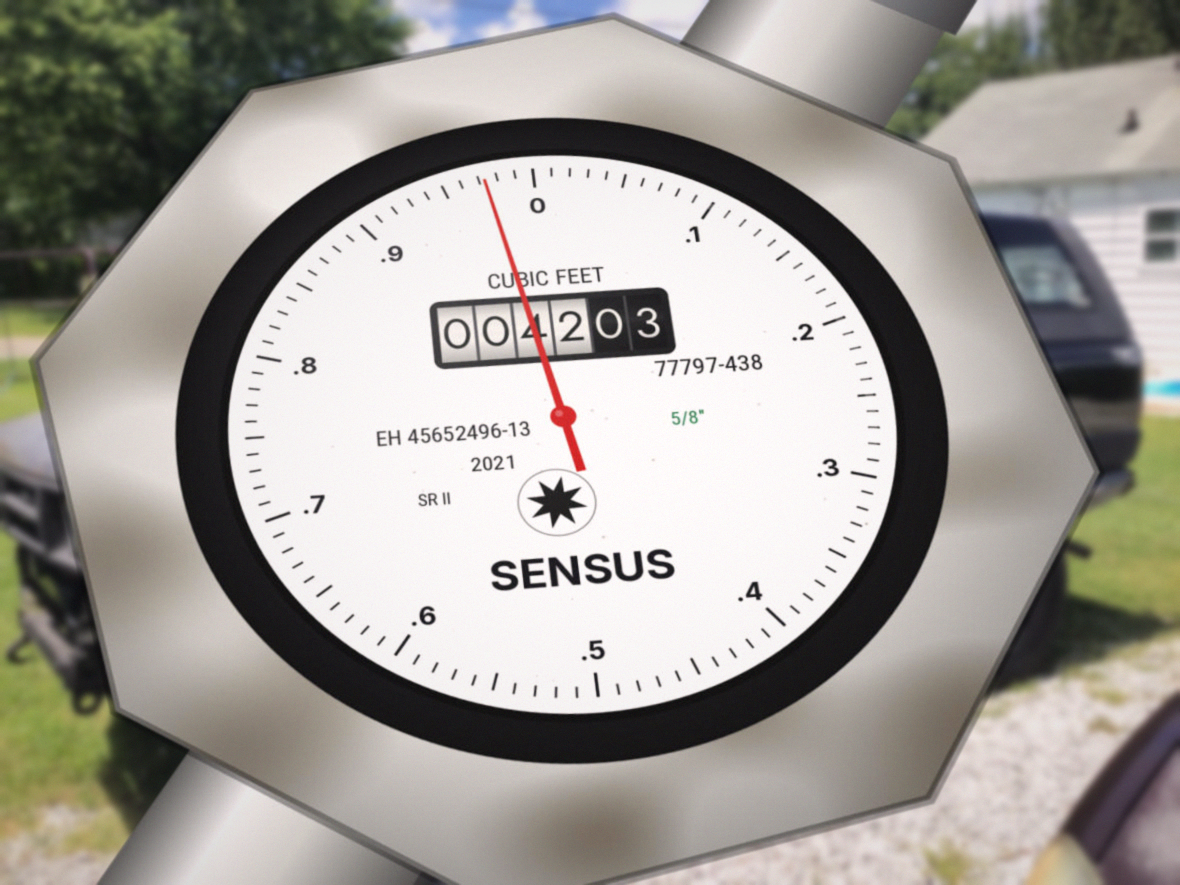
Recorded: value=4202.97 unit=ft³
